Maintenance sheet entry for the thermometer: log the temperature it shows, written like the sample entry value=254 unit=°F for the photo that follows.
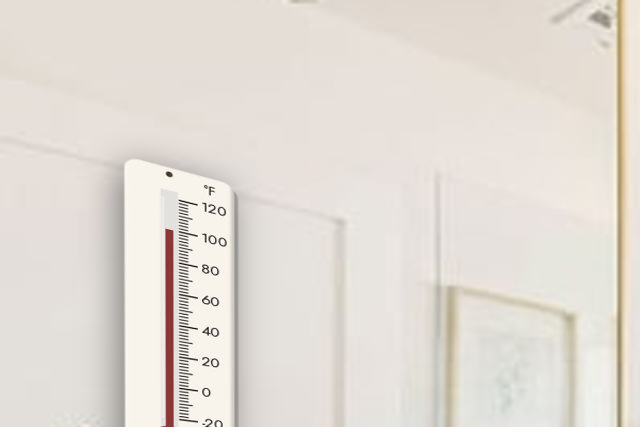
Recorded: value=100 unit=°F
